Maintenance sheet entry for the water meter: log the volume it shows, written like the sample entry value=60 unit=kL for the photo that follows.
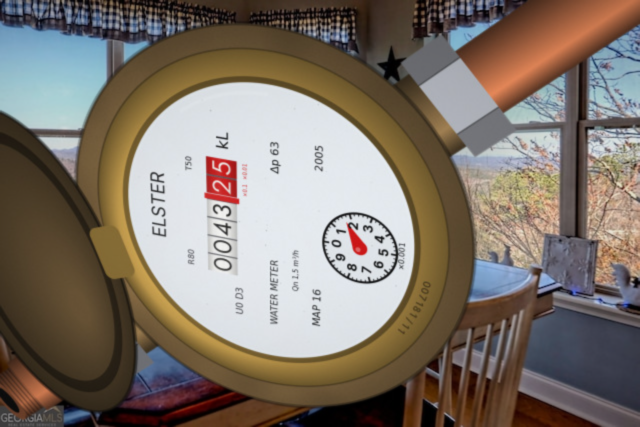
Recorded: value=43.251 unit=kL
